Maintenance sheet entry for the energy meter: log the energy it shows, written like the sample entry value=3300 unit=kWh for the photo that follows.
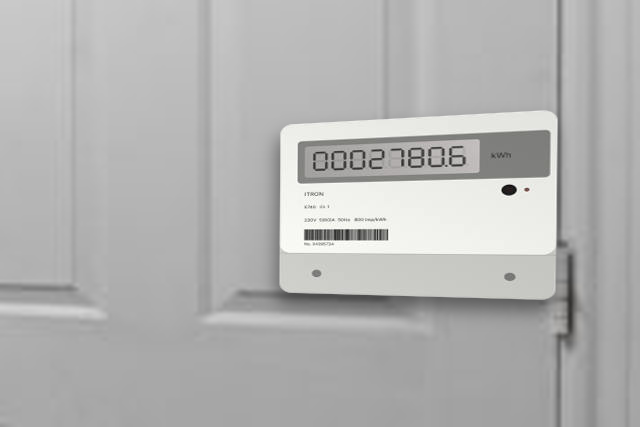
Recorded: value=2780.6 unit=kWh
